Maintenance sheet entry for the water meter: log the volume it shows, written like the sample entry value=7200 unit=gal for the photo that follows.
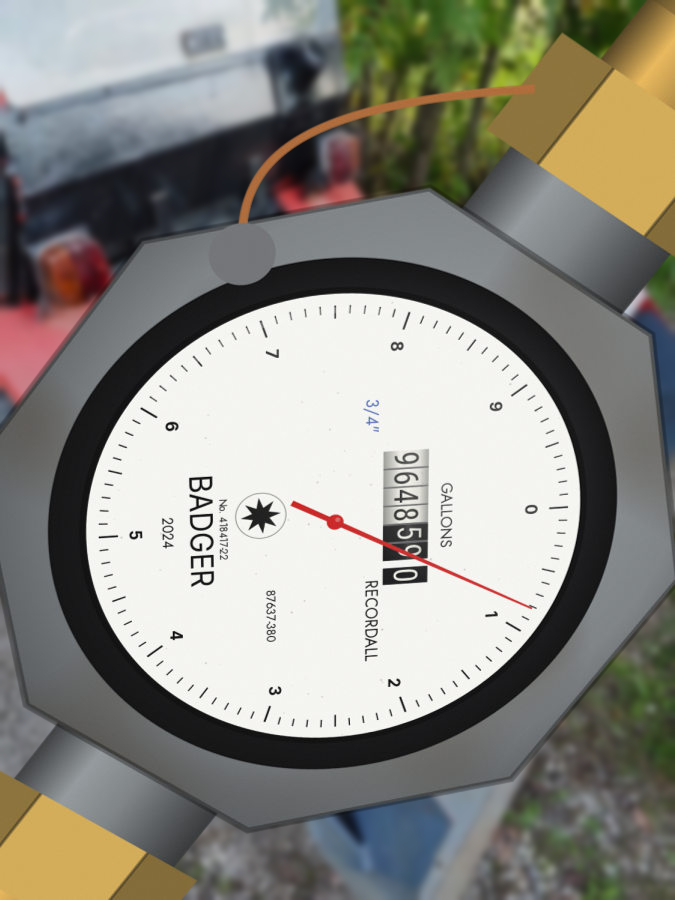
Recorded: value=9648590.8 unit=gal
